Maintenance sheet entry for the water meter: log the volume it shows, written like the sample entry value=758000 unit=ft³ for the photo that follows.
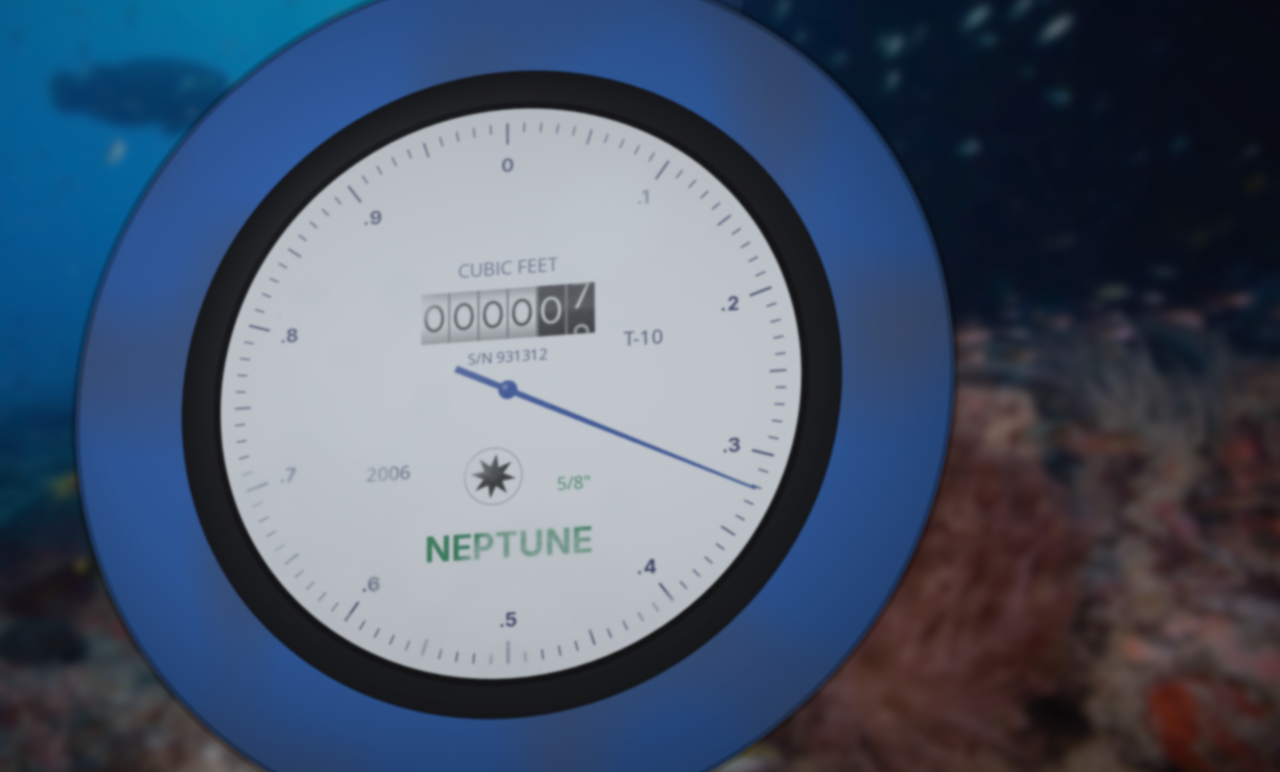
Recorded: value=7.32 unit=ft³
